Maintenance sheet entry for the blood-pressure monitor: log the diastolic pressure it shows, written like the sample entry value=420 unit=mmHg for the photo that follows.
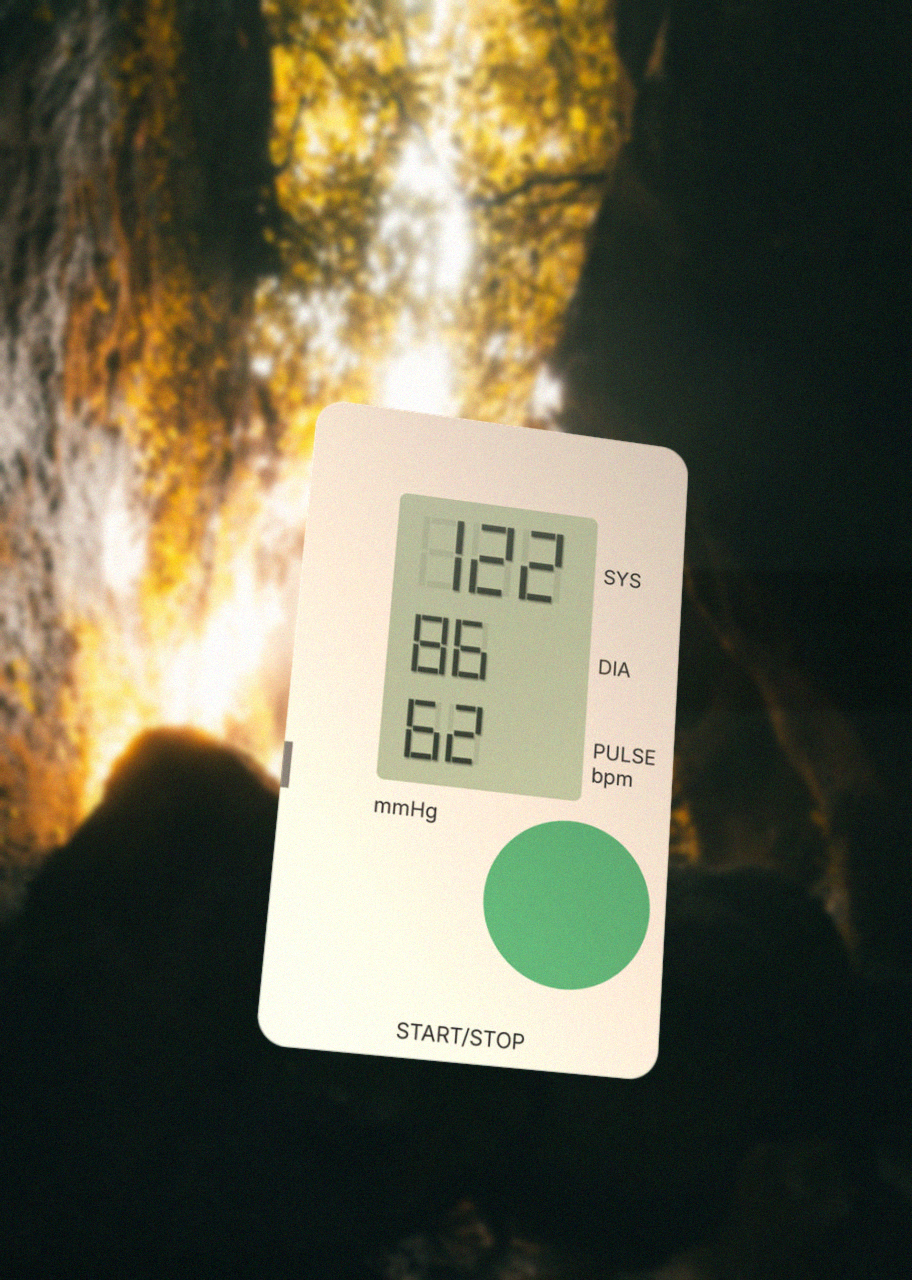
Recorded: value=86 unit=mmHg
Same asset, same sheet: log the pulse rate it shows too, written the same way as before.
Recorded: value=62 unit=bpm
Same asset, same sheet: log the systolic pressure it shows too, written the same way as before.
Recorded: value=122 unit=mmHg
